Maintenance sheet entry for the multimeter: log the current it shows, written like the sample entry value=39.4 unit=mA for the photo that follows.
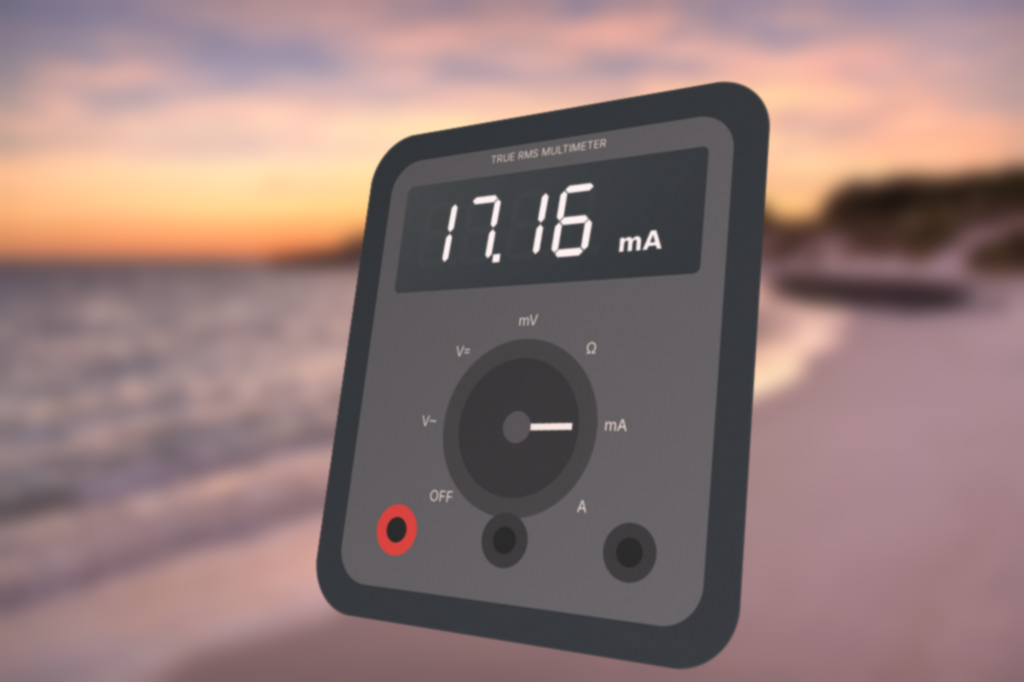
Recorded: value=17.16 unit=mA
